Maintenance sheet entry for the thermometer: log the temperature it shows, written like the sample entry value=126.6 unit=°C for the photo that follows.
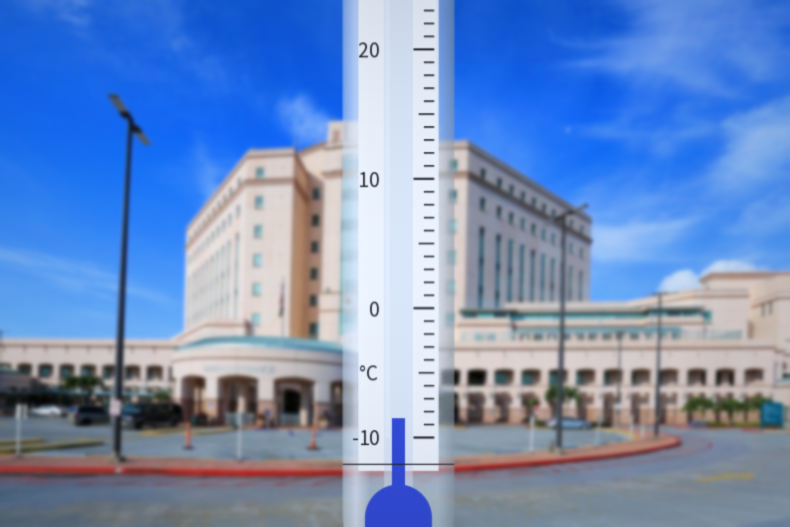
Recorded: value=-8.5 unit=°C
